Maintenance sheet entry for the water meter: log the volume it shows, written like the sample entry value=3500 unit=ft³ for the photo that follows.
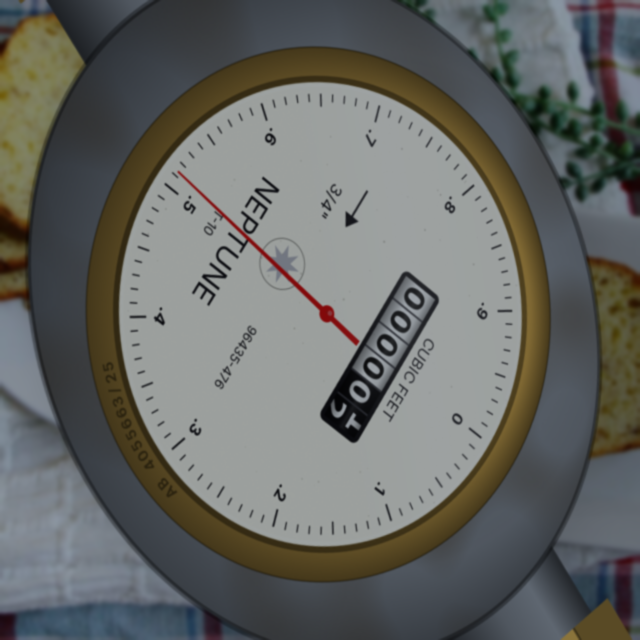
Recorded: value=1.51 unit=ft³
